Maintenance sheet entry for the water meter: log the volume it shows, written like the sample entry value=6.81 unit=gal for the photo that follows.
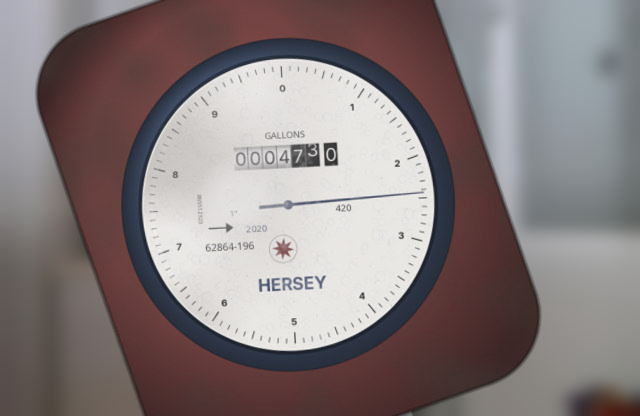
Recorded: value=4732.4 unit=gal
